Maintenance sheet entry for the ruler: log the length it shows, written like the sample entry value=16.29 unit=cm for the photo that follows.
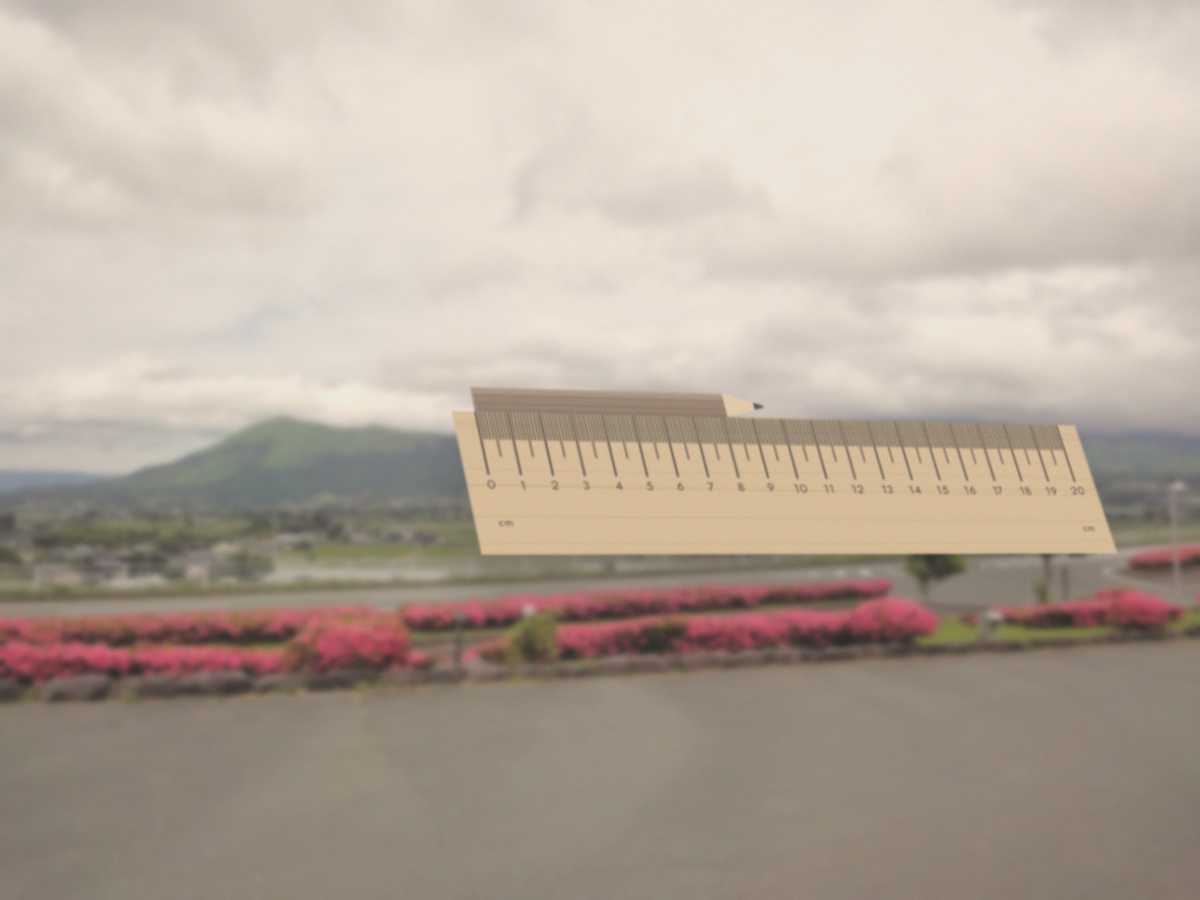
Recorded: value=9.5 unit=cm
